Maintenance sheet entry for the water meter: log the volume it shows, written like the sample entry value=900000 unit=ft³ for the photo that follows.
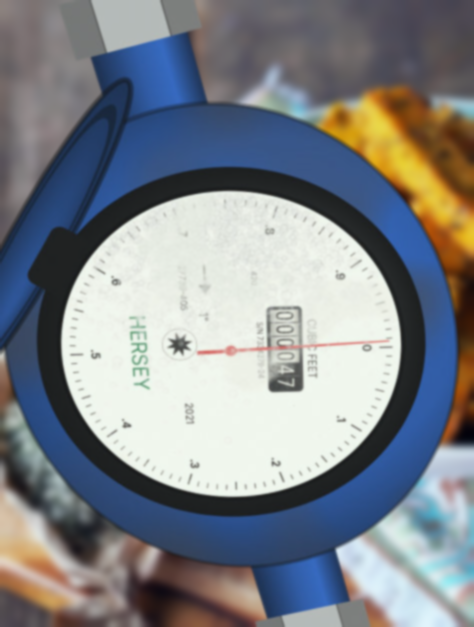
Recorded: value=46.99 unit=ft³
